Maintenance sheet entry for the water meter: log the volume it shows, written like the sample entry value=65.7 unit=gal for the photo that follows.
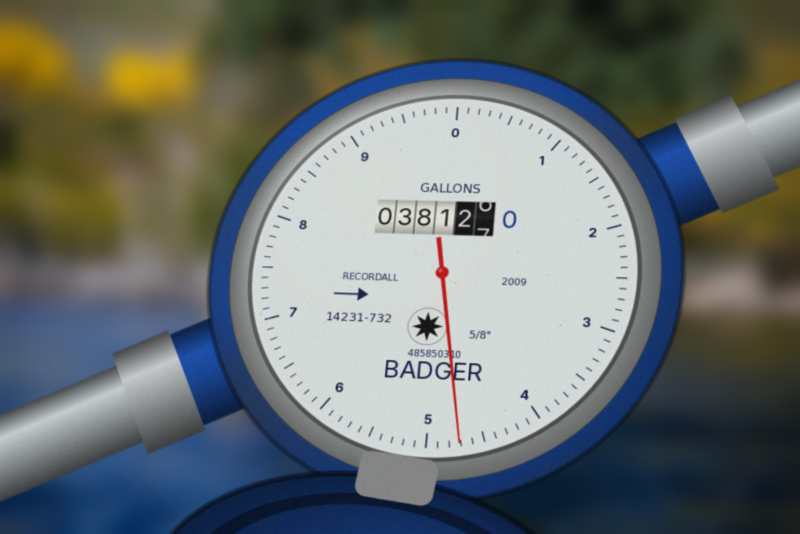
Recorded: value=381264.7 unit=gal
